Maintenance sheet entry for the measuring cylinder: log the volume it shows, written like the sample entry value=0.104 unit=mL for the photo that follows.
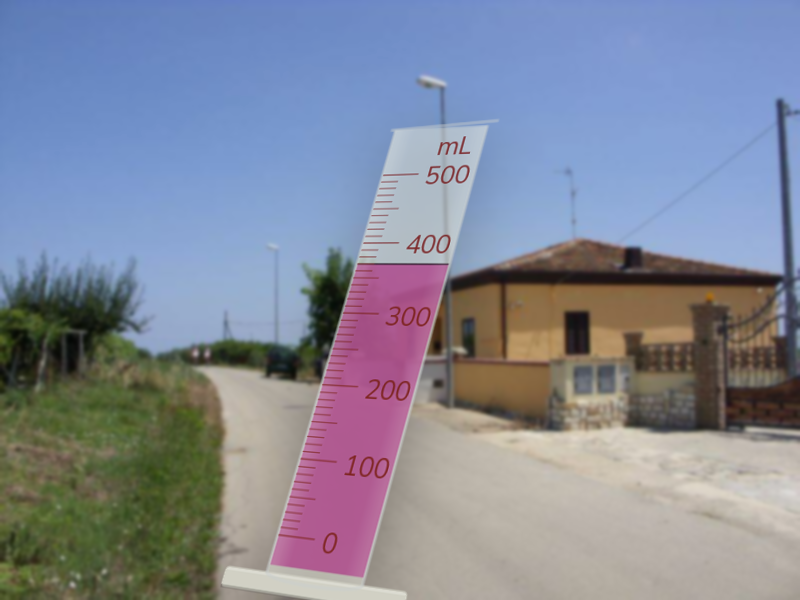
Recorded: value=370 unit=mL
